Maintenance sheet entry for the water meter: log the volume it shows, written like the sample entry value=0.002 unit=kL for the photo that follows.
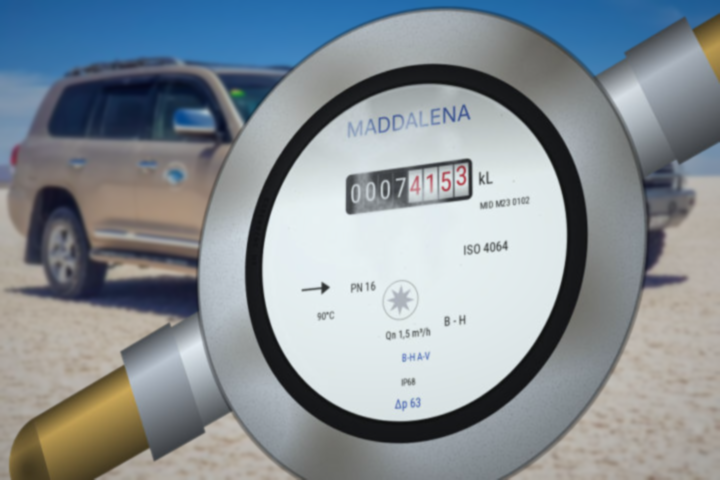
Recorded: value=7.4153 unit=kL
